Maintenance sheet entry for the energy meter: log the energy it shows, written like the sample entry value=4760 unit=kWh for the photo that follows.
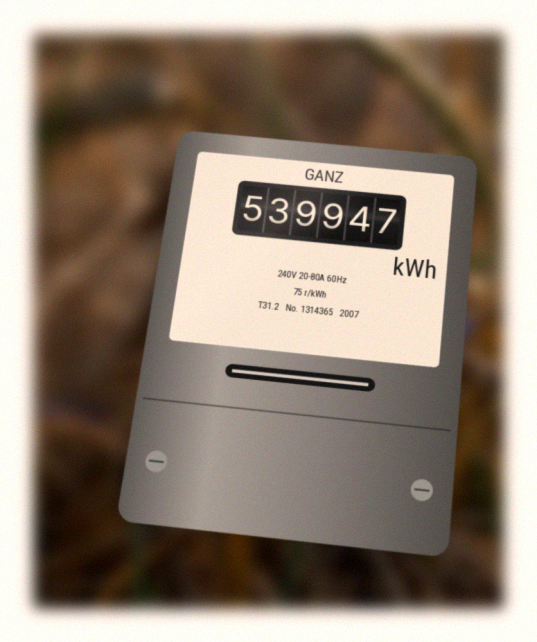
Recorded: value=539947 unit=kWh
